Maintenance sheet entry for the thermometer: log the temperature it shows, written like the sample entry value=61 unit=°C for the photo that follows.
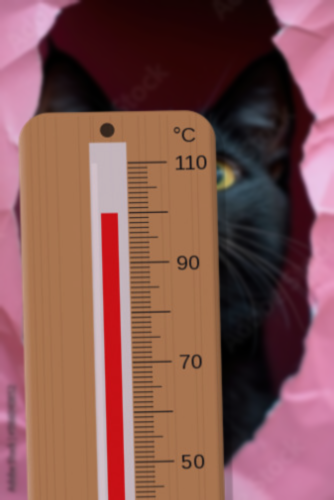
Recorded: value=100 unit=°C
